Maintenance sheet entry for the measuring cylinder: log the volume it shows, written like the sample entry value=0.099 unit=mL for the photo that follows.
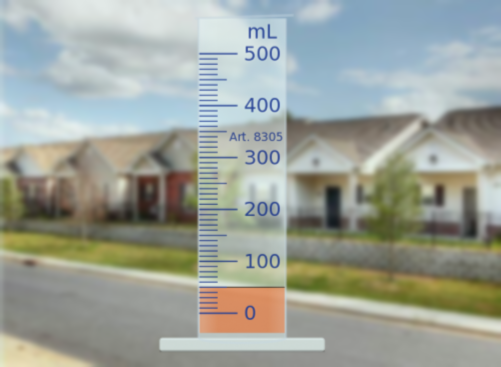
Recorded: value=50 unit=mL
